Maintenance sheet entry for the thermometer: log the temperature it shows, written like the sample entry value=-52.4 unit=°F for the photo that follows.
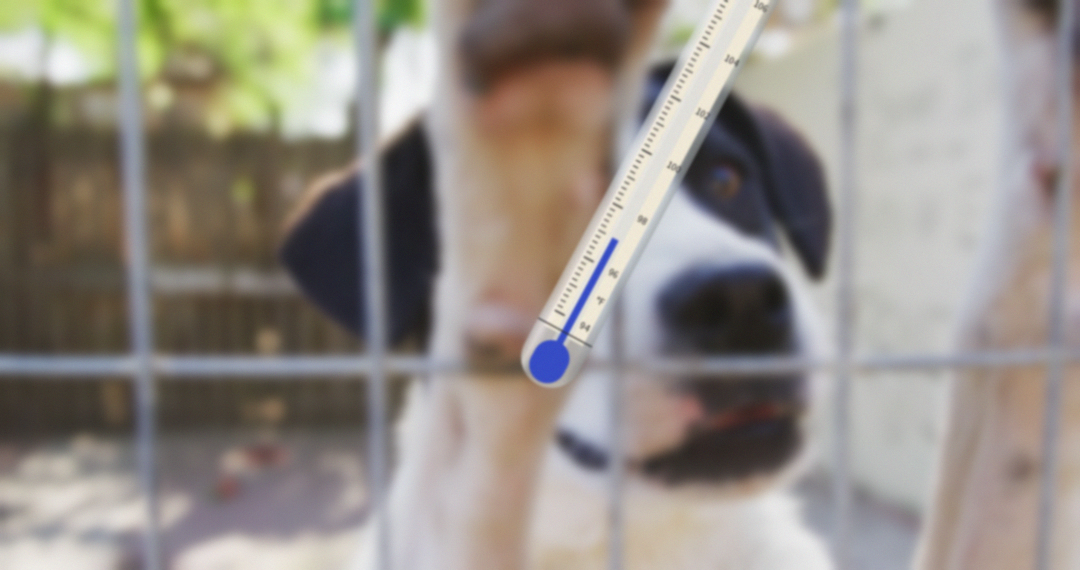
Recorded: value=97 unit=°F
